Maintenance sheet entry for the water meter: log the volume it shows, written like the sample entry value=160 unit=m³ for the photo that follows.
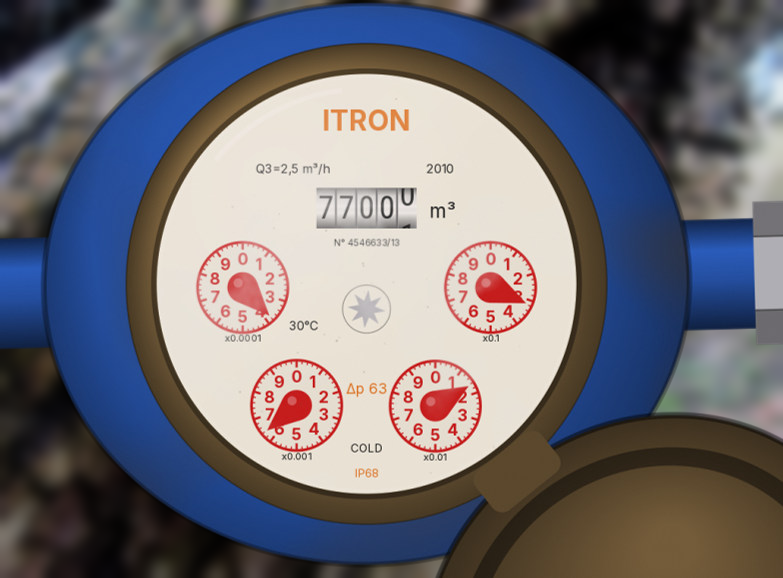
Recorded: value=77000.3163 unit=m³
